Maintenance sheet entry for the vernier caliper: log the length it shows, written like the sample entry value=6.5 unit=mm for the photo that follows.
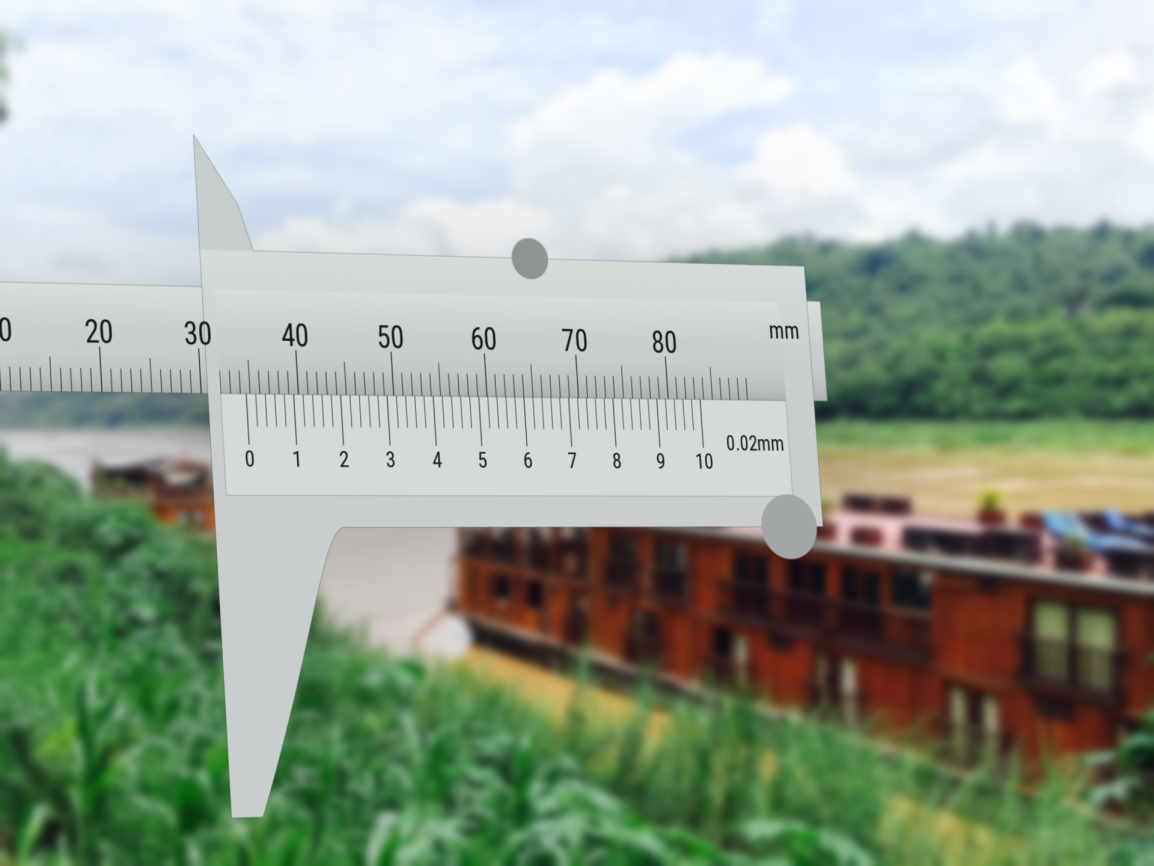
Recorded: value=34.6 unit=mm
